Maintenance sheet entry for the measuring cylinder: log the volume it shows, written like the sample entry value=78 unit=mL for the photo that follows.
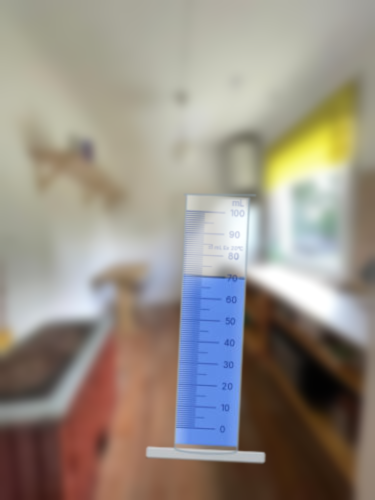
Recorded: value=70 unit=mL
